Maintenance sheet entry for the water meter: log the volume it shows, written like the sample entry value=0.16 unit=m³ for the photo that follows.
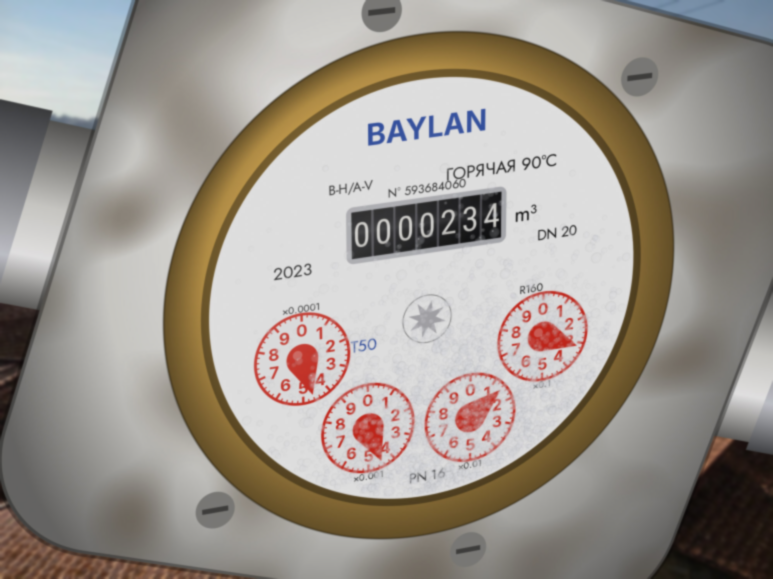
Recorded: value=234.3144 unit=m³
